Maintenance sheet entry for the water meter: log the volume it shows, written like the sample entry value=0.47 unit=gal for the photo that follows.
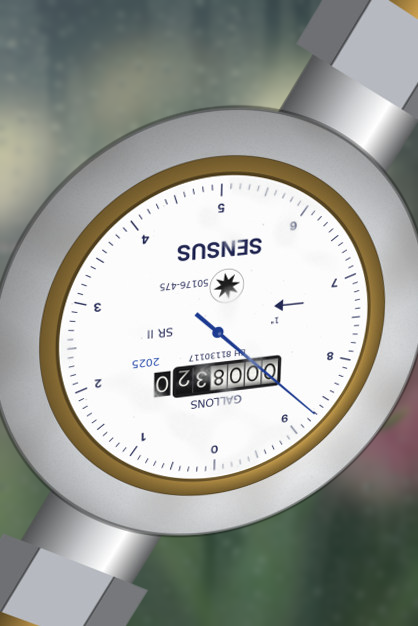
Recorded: value=8318.7 unit=gal
